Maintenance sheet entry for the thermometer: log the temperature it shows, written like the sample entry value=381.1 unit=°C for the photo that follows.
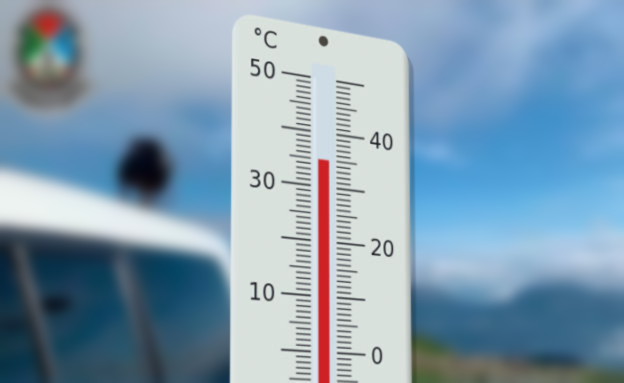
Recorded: value=35 unit=°C
